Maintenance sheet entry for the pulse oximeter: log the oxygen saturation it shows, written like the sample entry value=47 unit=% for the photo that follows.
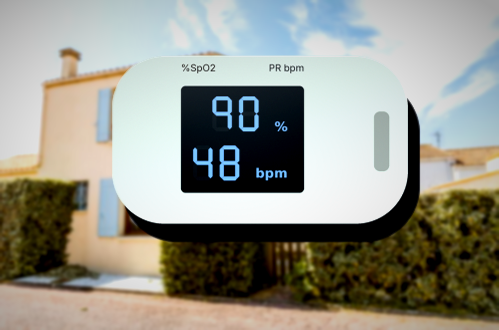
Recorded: value=90 unit=%
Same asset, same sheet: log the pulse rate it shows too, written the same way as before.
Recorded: value=48 unit=bpm
